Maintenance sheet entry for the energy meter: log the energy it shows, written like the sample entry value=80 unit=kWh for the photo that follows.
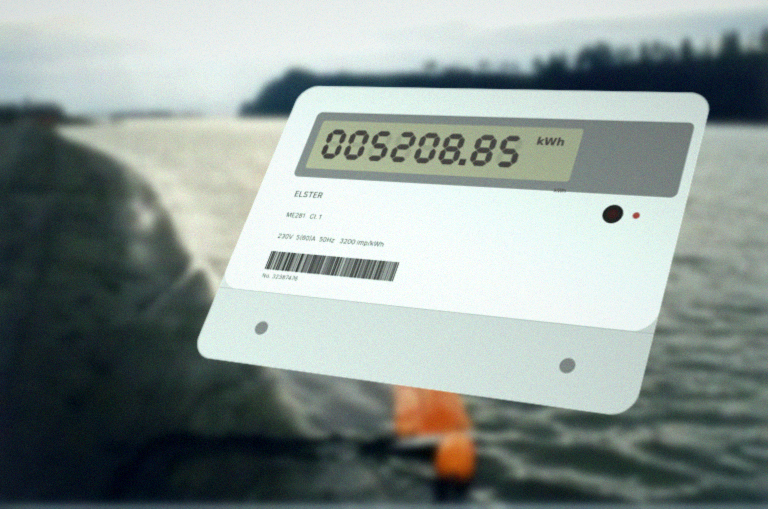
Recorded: value=5208.85 unit=kWh
